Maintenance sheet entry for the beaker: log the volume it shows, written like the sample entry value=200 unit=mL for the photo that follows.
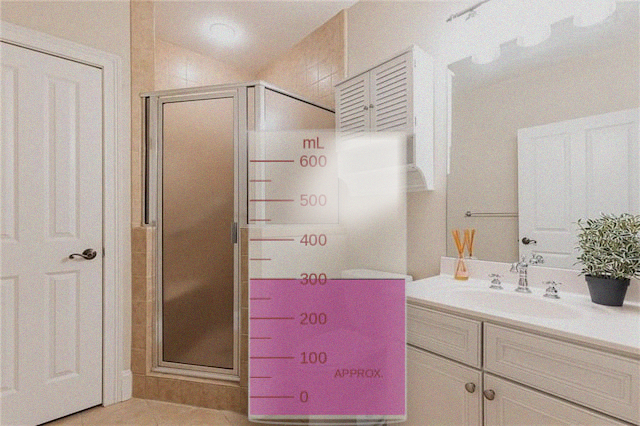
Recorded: value=300 unit=mL
